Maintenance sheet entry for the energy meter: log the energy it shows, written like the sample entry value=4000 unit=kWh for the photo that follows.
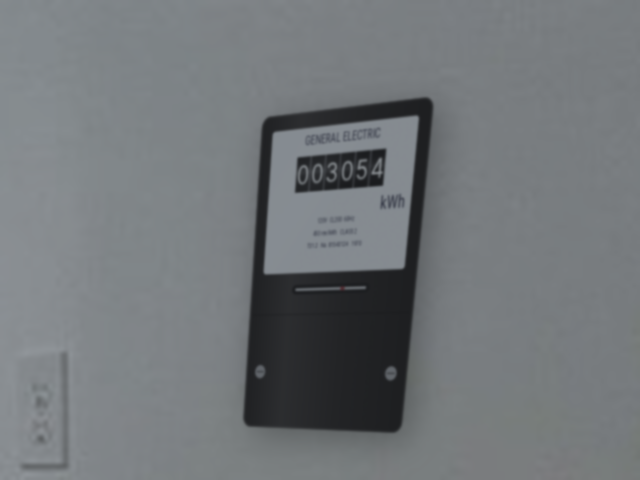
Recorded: value=3054 unit=kWh
